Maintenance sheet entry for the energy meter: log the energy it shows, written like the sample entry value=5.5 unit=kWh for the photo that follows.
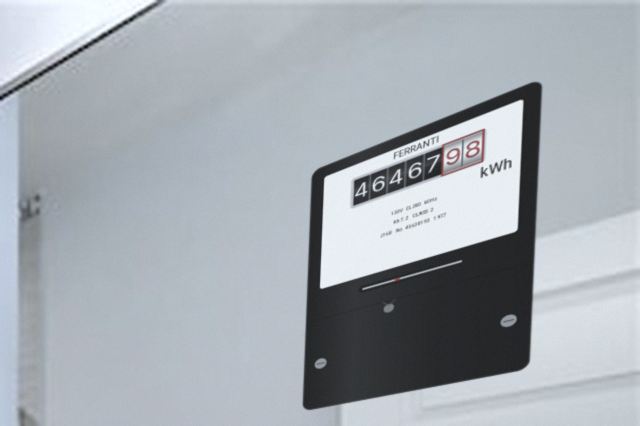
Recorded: value=46467.98 unit=kWh
